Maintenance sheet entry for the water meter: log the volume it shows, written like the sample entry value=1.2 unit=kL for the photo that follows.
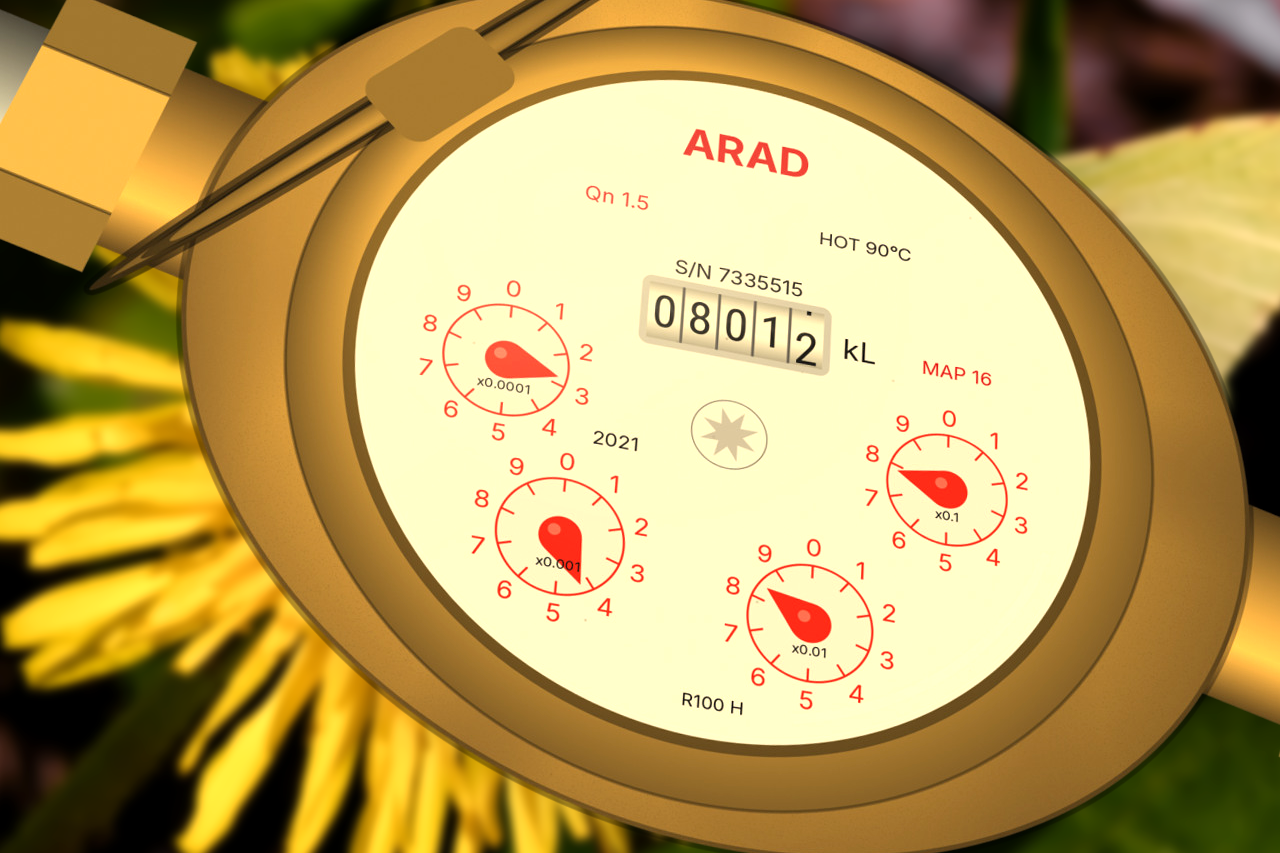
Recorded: value=8011.7842 unit=kL
